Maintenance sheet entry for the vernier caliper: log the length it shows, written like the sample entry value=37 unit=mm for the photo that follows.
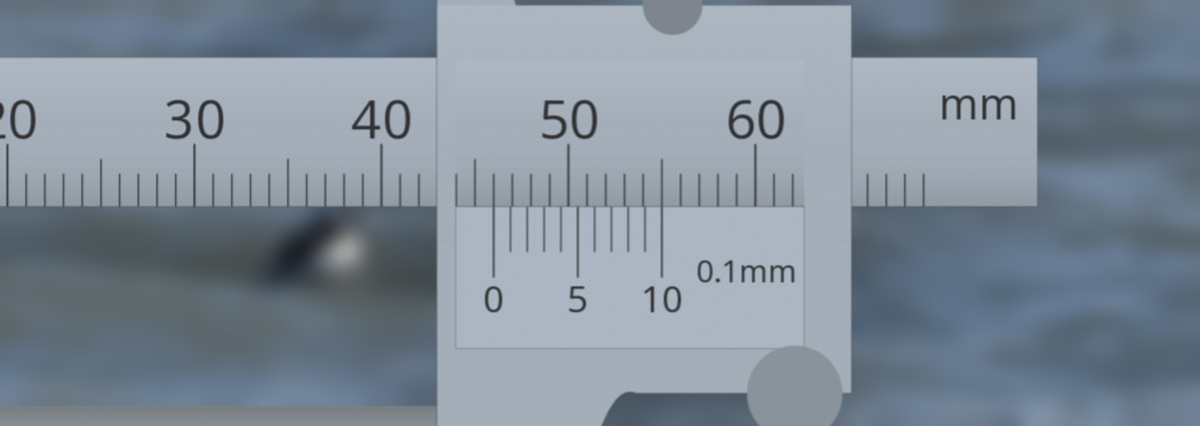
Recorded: value=46.0 unit=mm
